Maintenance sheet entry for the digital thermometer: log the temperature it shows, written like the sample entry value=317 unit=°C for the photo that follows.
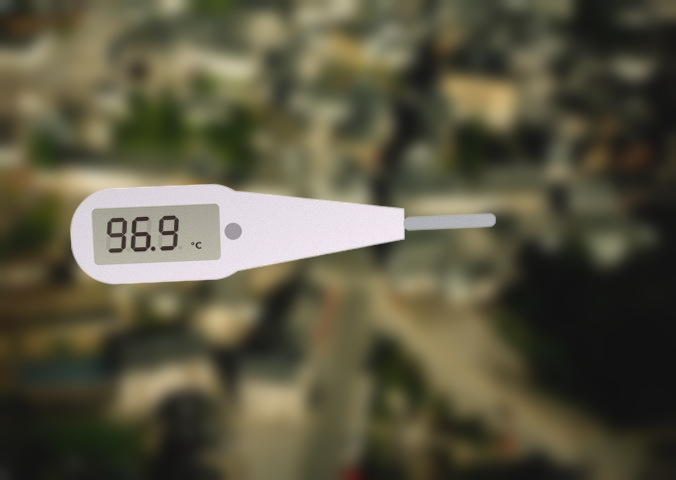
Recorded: value=96.9 unit=°C
